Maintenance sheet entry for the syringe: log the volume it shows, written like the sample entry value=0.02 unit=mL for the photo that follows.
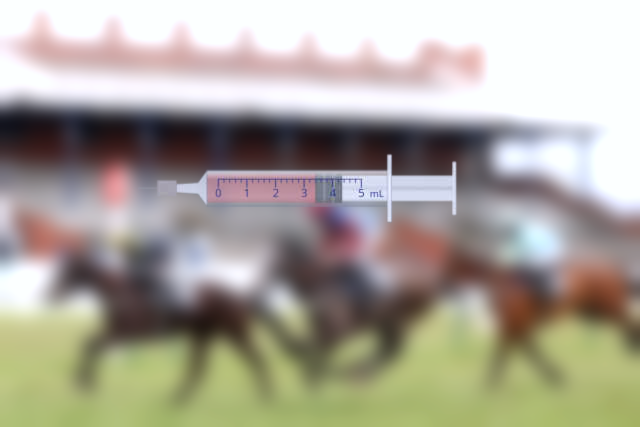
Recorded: value=3.4 unit=mL
